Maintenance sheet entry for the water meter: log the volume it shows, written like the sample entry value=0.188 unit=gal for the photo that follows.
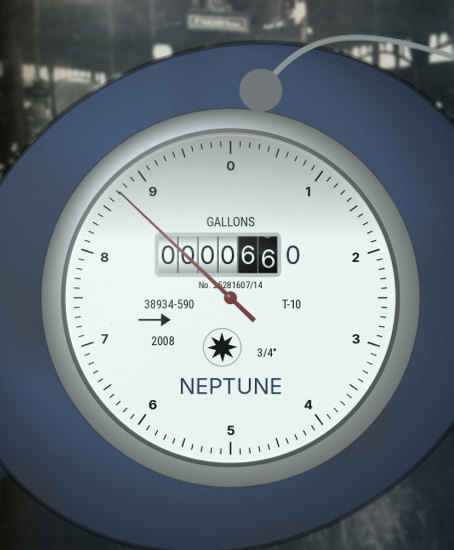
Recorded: value=658.7 unit=gal
